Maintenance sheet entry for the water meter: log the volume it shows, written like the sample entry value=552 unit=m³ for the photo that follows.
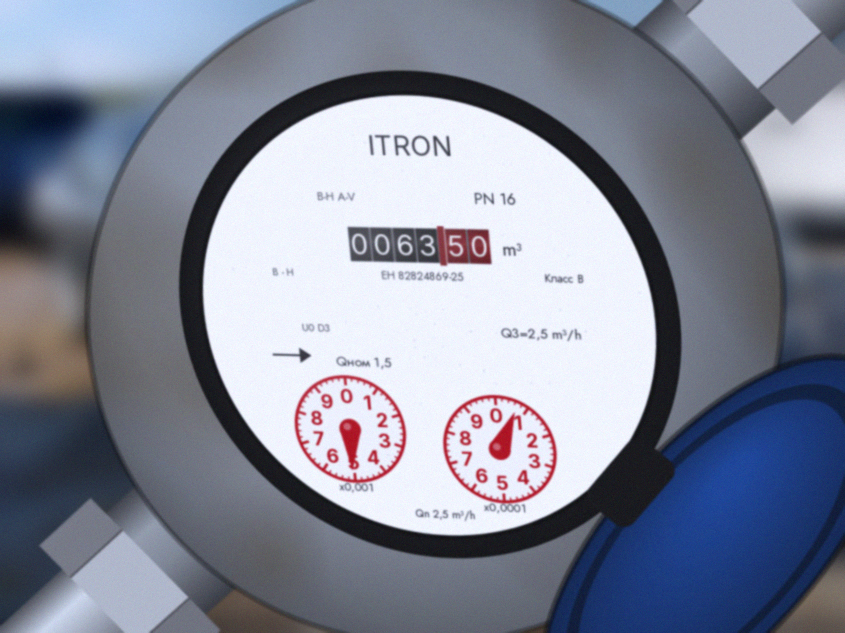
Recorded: value=63.5050 unit=m³
